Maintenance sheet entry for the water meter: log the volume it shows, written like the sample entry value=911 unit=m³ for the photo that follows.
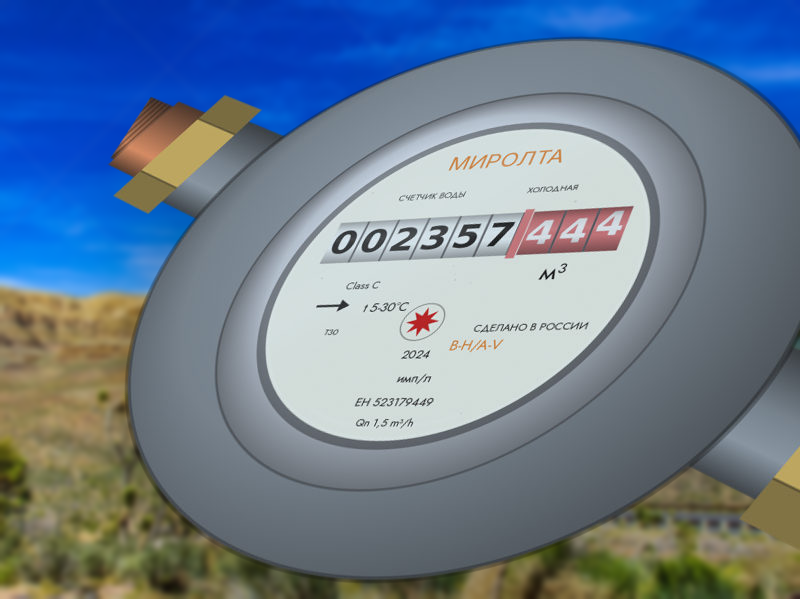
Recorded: value=2357.444 unit=m³
